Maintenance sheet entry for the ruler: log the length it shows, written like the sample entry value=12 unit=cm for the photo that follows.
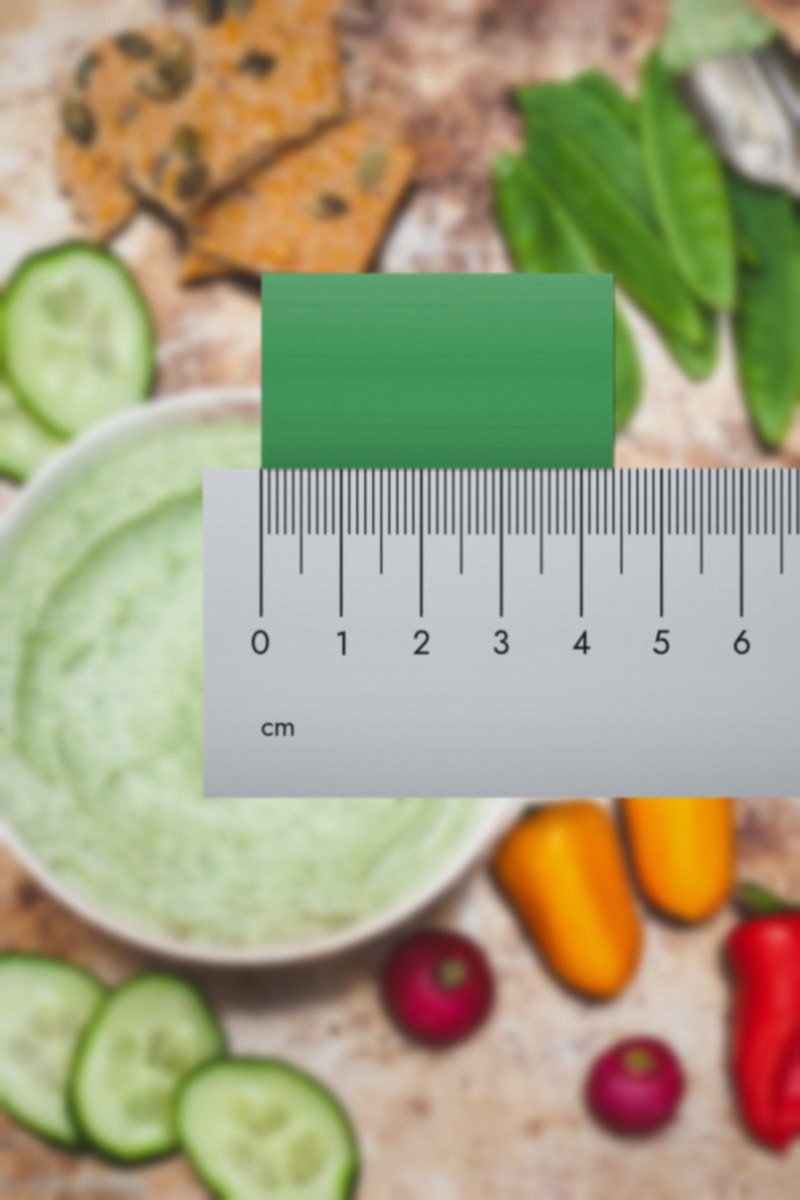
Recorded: value=4.4 unit=cm
